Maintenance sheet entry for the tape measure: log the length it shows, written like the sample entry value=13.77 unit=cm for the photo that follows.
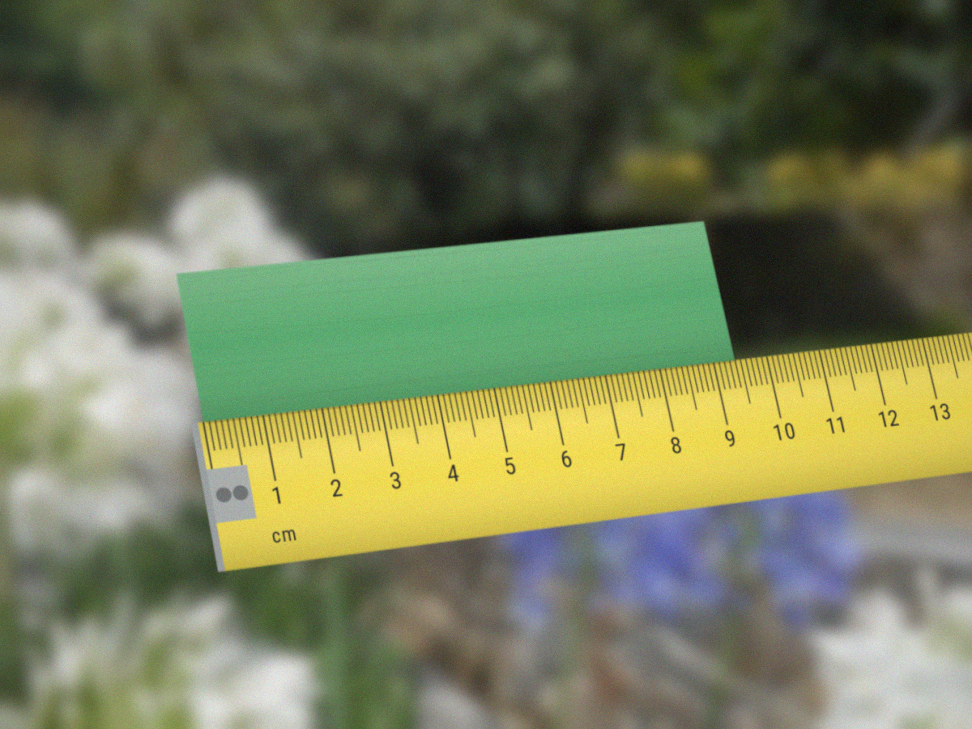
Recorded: value=9.4 unit=cm
